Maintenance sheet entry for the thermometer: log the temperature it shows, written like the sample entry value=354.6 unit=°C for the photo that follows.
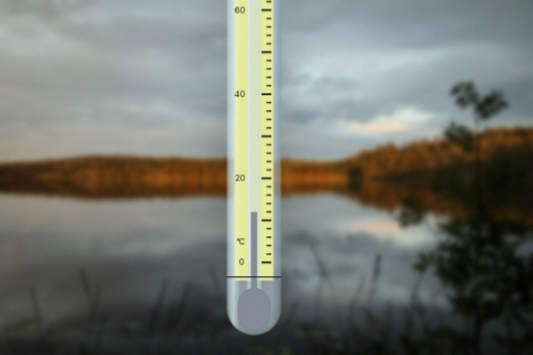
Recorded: value=12 unit=°C
